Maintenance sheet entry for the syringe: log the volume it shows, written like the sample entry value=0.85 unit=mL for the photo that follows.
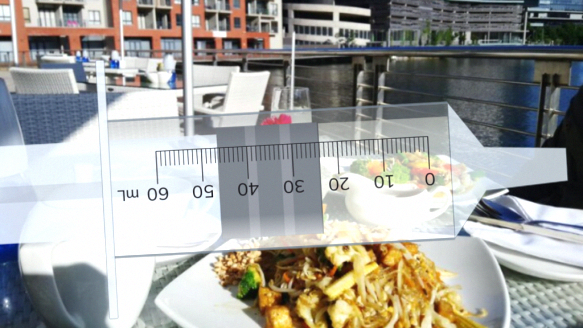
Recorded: value=24 unit=mL
